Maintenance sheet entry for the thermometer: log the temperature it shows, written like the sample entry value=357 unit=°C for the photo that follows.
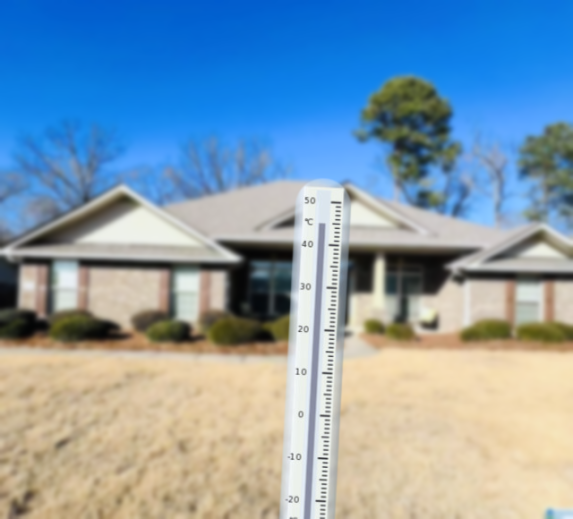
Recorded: value=45 unit=°C
